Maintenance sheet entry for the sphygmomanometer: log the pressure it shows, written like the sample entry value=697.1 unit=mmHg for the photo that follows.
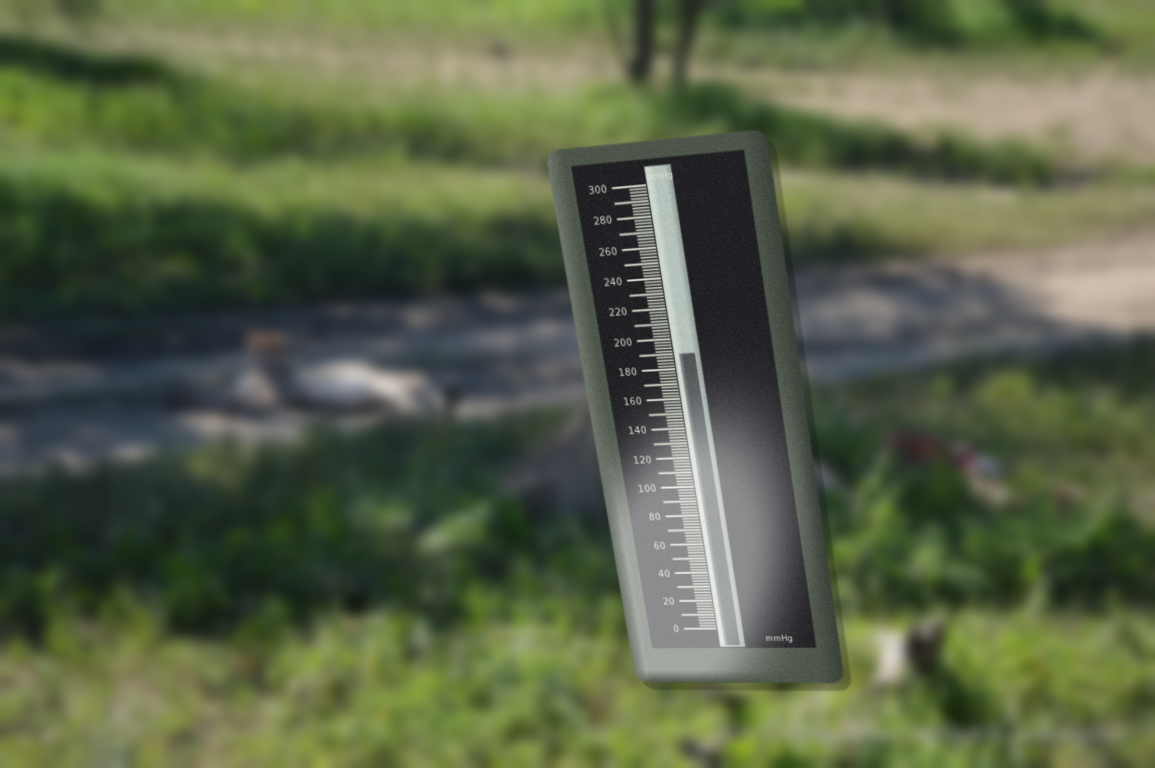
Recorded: value=190 unit=mmHg
